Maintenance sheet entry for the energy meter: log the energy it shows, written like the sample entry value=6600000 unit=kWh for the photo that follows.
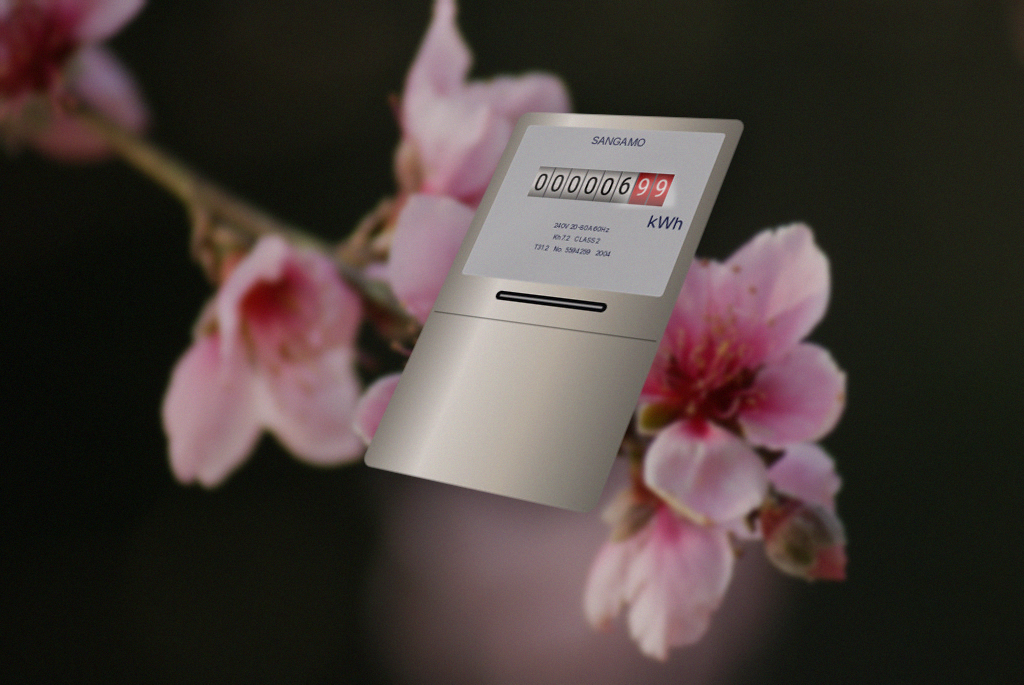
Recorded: value=6.99 unit=kWh
